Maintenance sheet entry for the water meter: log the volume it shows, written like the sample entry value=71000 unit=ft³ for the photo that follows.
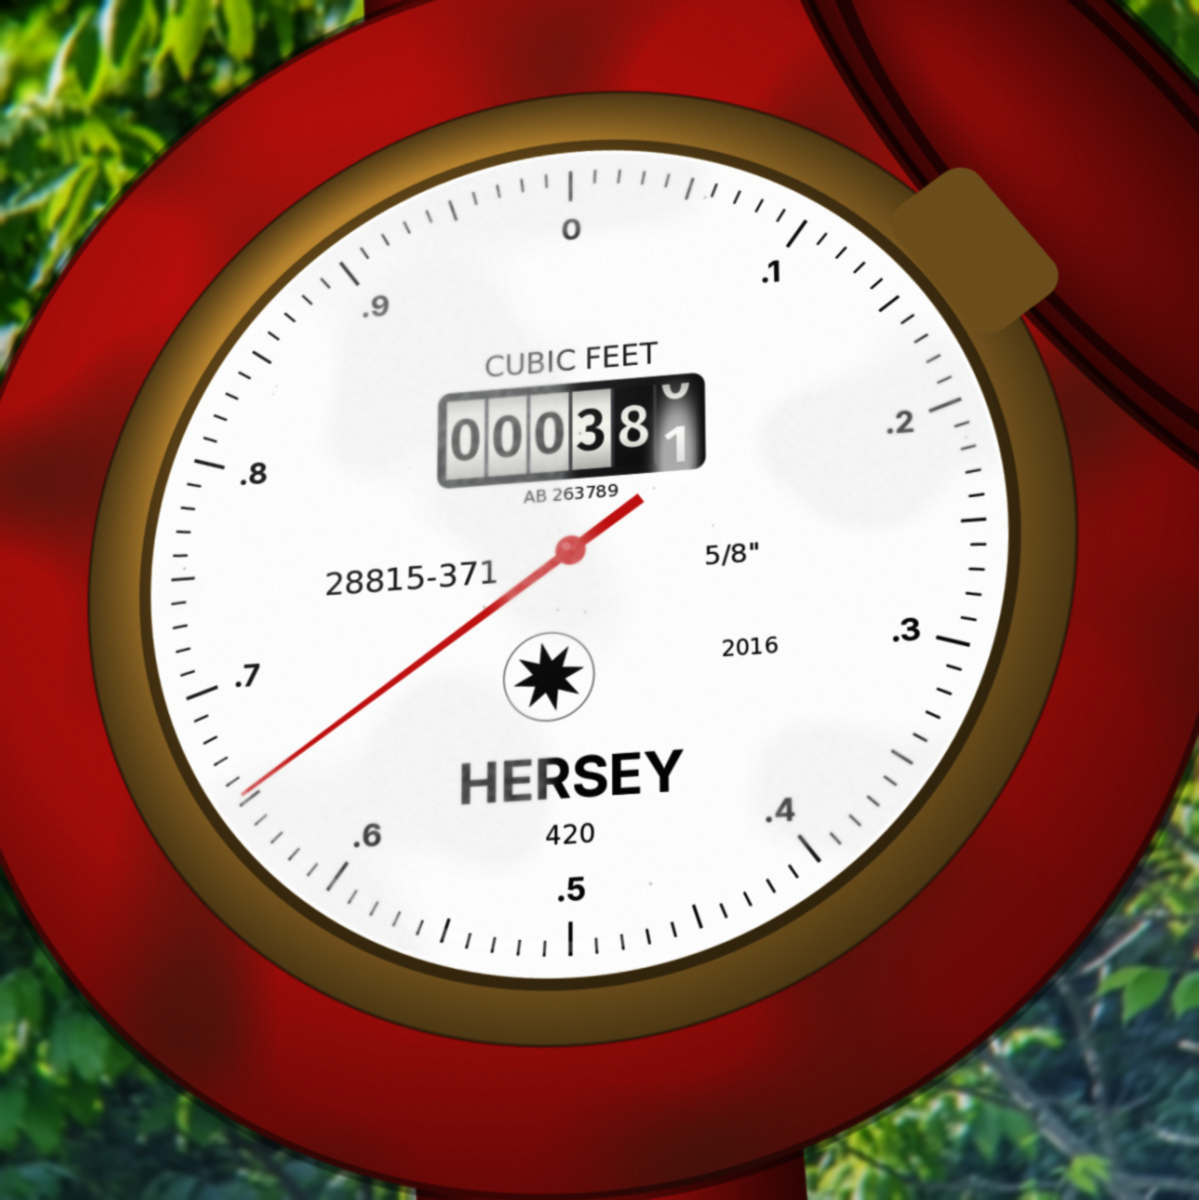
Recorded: value=380.65 unit=ft³
